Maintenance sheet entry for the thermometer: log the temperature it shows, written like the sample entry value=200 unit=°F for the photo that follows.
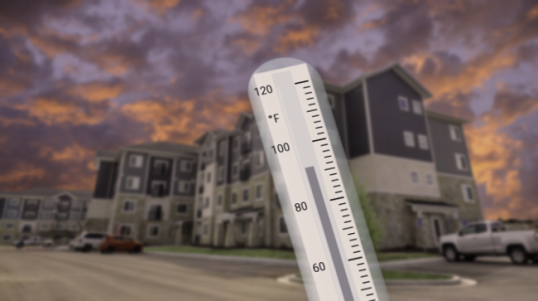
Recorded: value=92 unit=°F
